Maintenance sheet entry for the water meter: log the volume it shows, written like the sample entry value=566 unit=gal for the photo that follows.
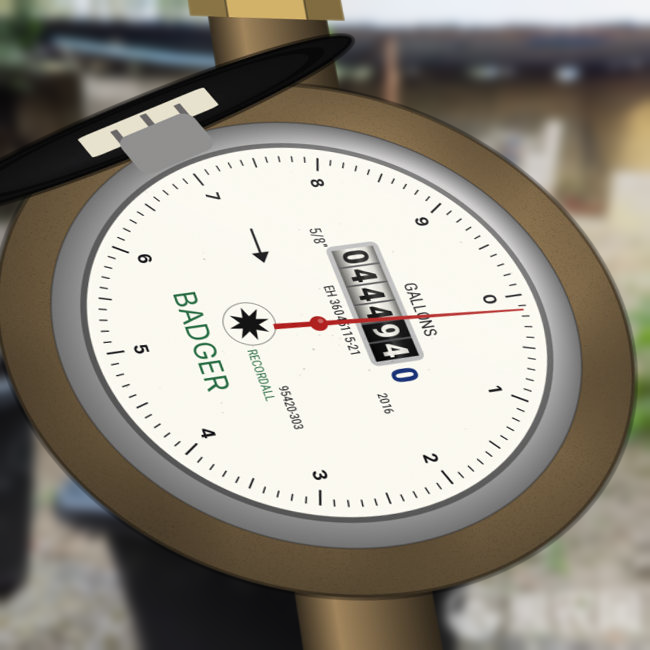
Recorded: value=444940.1 unit=gal
